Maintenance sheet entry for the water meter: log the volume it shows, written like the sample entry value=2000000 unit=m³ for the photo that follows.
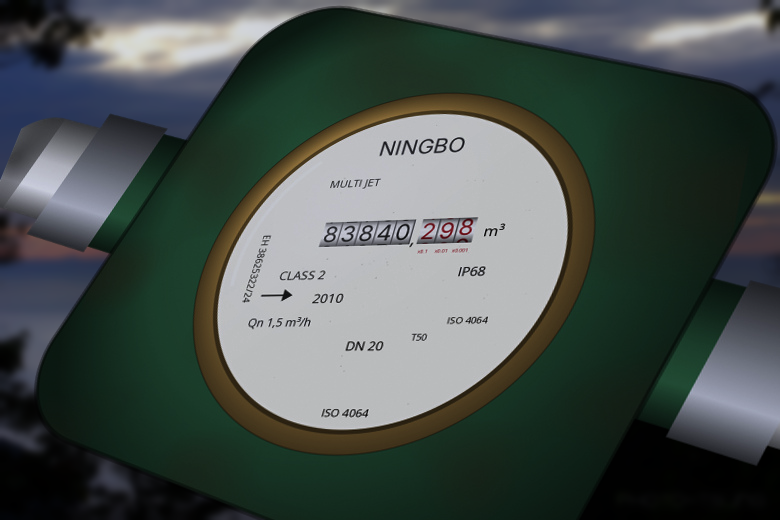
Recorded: value=83840.298 unit=m³
